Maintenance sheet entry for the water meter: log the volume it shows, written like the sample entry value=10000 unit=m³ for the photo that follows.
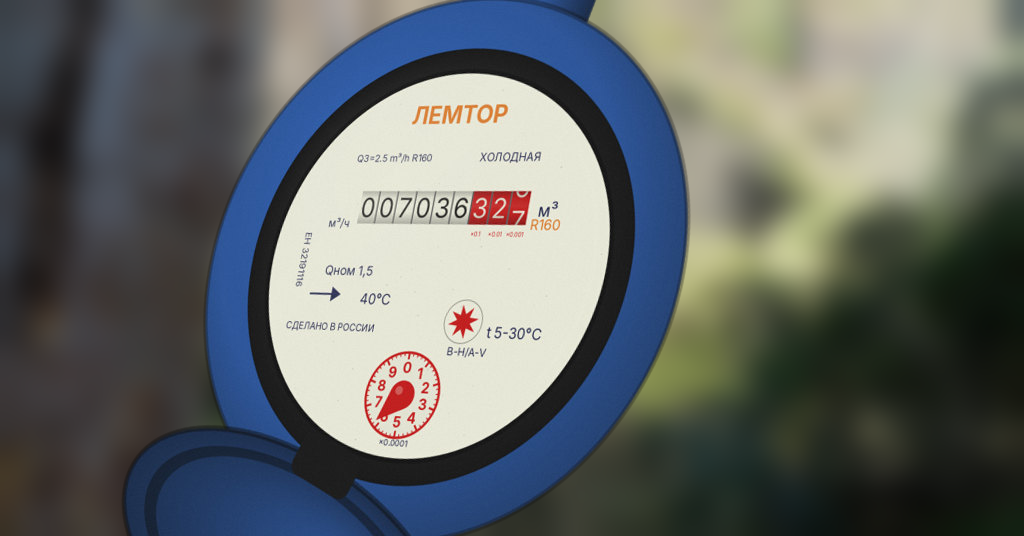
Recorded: value=7036.3266 unit=m³
